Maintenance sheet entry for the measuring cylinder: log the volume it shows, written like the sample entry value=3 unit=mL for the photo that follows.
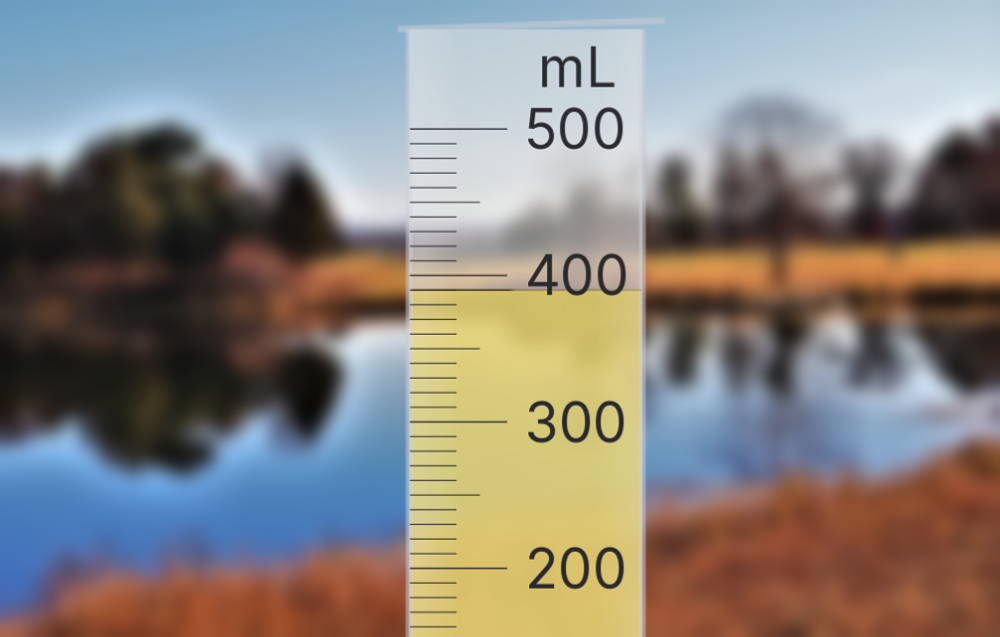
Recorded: value=390 unit=mL
